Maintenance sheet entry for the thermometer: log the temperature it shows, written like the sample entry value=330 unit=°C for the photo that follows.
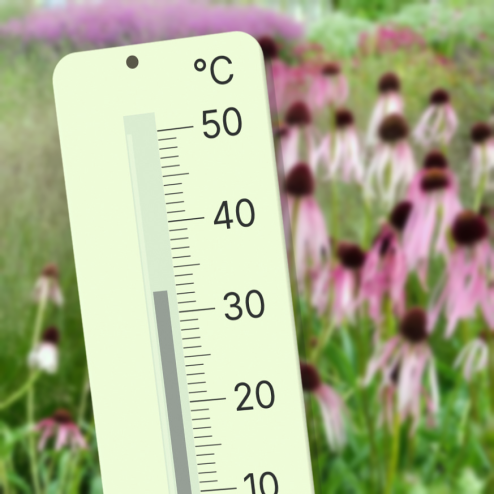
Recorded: value=32.5 unit=°C
